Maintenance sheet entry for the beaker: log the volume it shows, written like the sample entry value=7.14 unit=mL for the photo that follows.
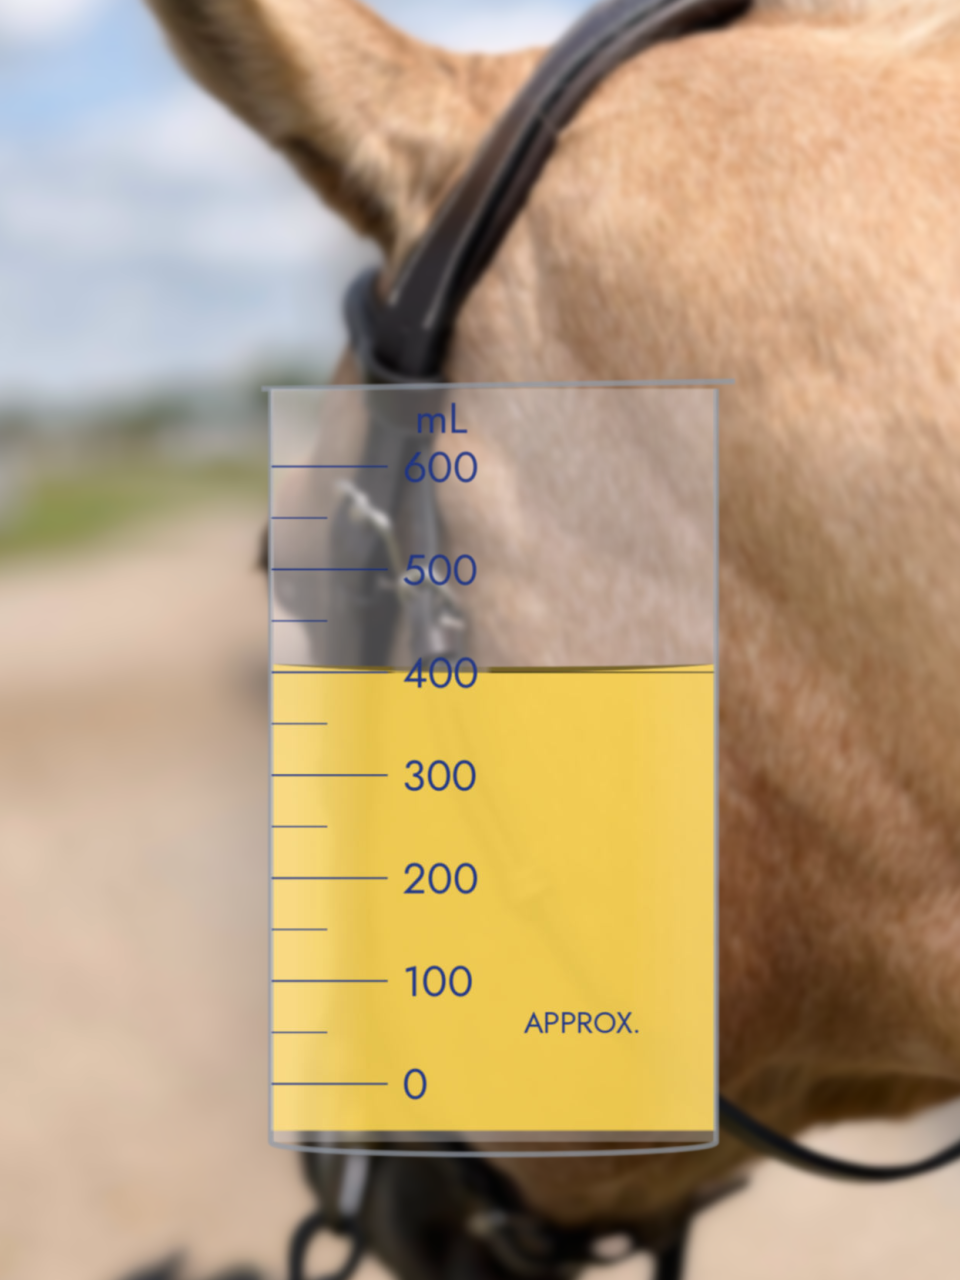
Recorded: value=400 unit=mL
